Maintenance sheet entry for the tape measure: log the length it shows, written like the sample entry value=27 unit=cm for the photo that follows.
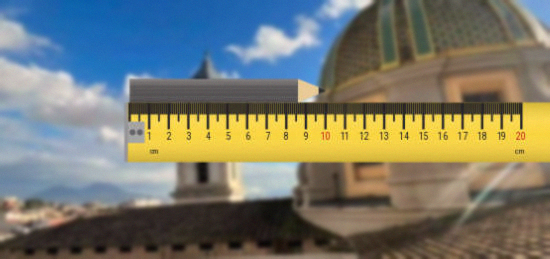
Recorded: value=10 unit=cm
